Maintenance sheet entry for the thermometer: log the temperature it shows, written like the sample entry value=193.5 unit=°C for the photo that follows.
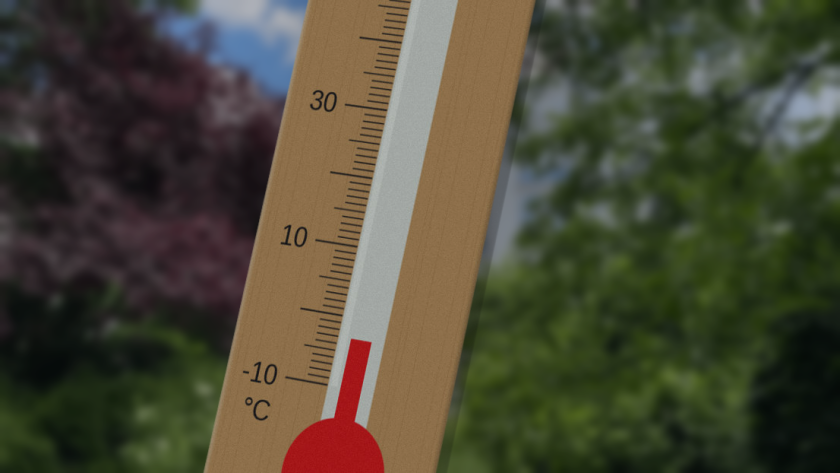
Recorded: value=-3 unit=°C
